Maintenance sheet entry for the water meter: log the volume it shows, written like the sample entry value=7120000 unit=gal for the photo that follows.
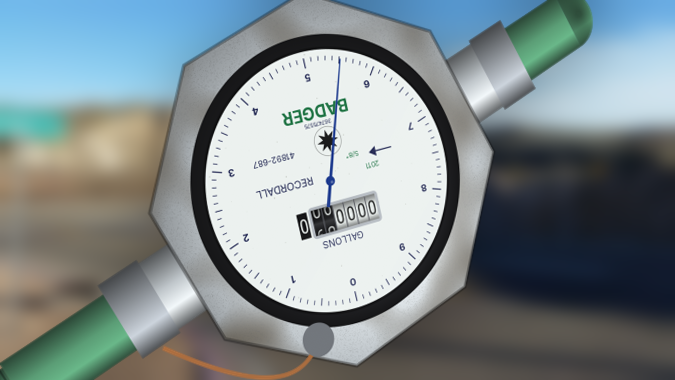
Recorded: value=895.5 unit=gal
